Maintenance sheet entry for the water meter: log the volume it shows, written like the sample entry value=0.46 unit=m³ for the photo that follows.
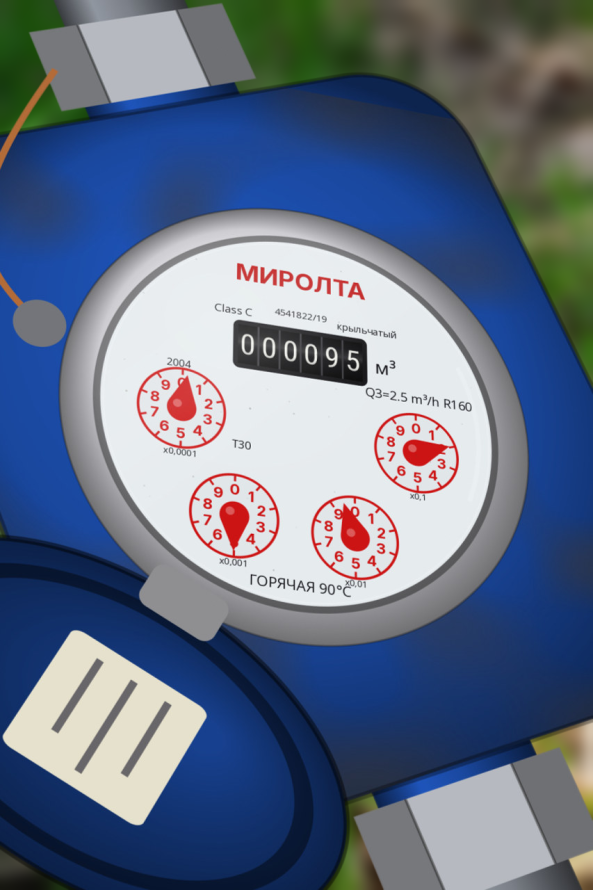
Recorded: value=95.1950 unit=m³
